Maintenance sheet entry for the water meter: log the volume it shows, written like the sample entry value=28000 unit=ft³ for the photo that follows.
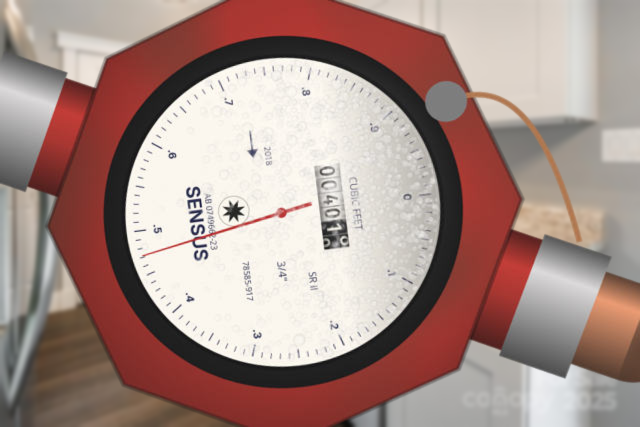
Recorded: value=4018.47 unit=ft³
